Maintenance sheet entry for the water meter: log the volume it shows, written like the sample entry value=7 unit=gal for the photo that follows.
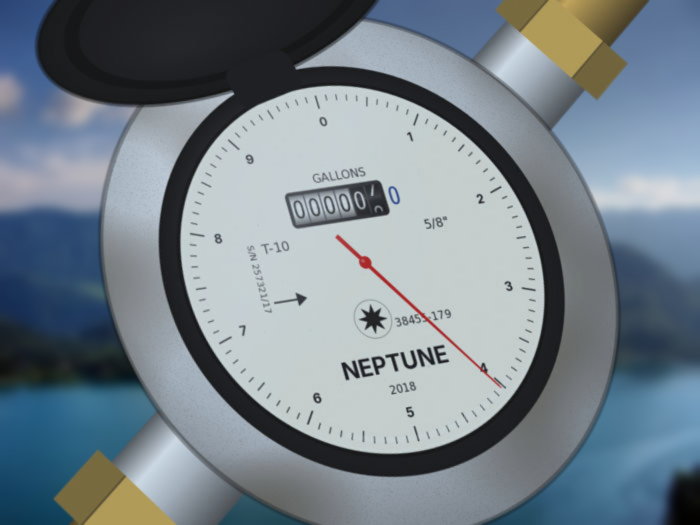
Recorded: value=74.0 unit=gal
